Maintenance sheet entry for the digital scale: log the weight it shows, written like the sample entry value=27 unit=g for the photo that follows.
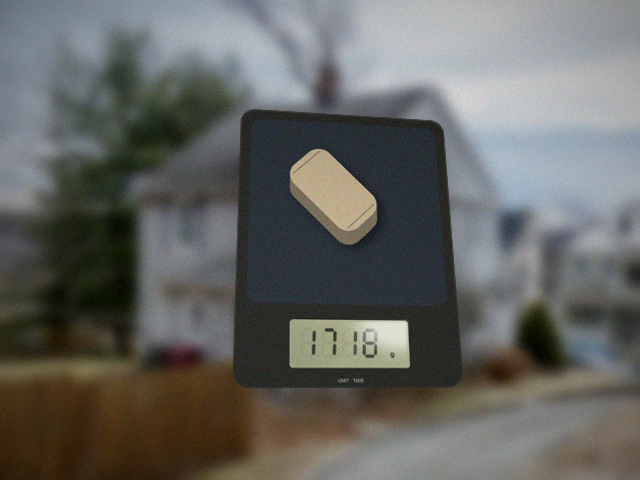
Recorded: value=1718 unit=g
